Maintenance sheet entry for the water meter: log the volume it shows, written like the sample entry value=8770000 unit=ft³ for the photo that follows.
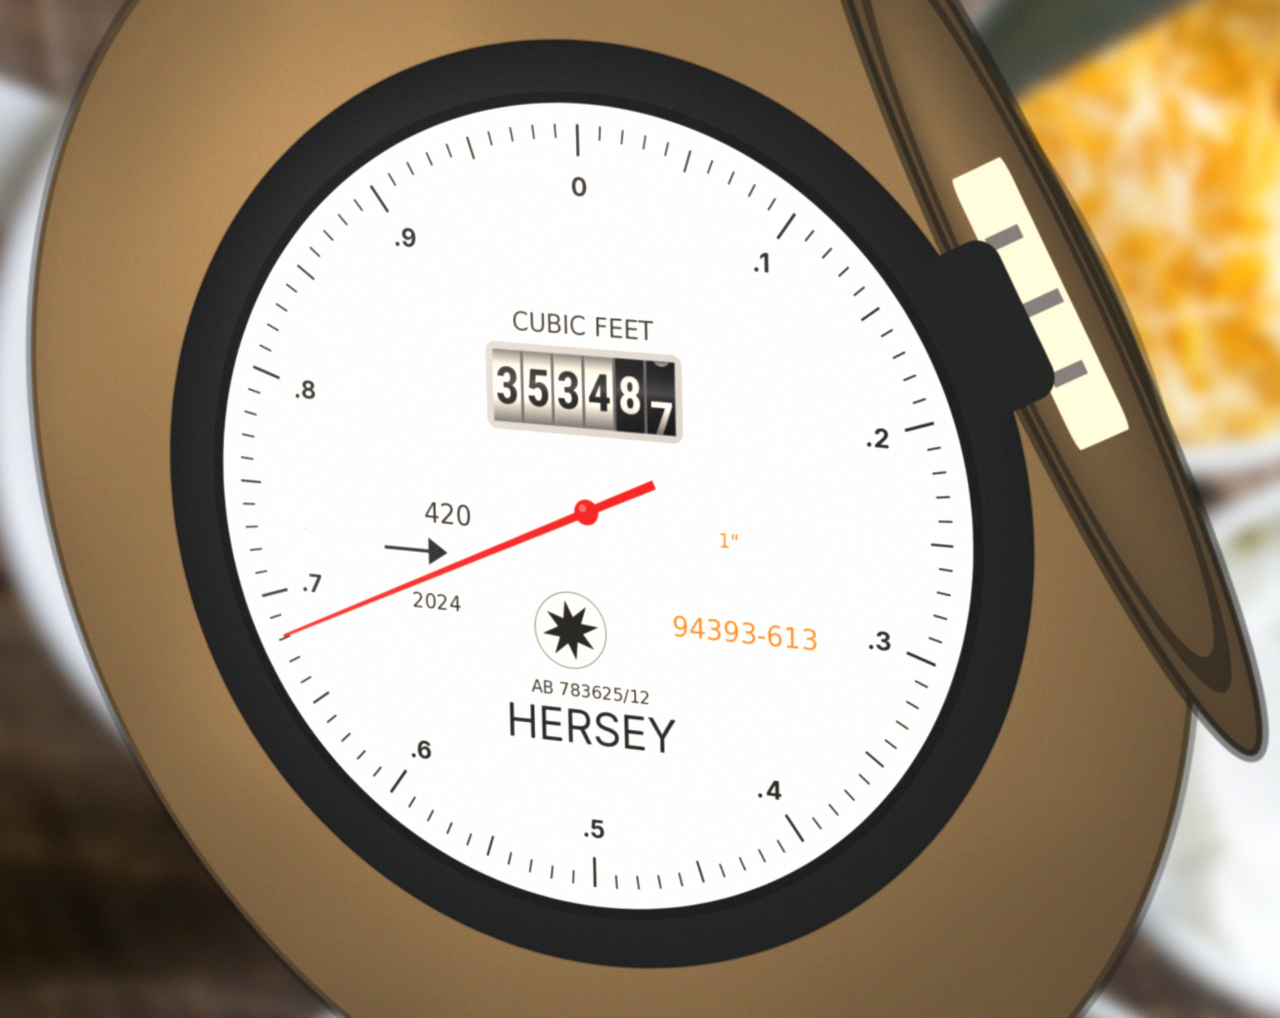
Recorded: value=353486.68 unit=ft³
